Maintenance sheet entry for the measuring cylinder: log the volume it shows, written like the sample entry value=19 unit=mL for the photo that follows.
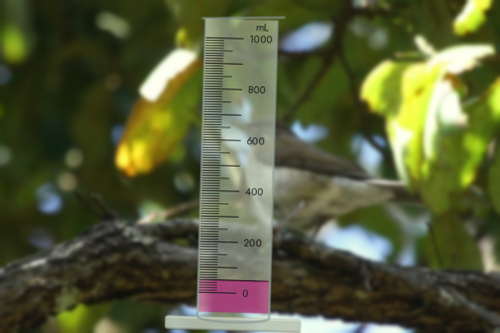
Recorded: value=50 unit=mL
